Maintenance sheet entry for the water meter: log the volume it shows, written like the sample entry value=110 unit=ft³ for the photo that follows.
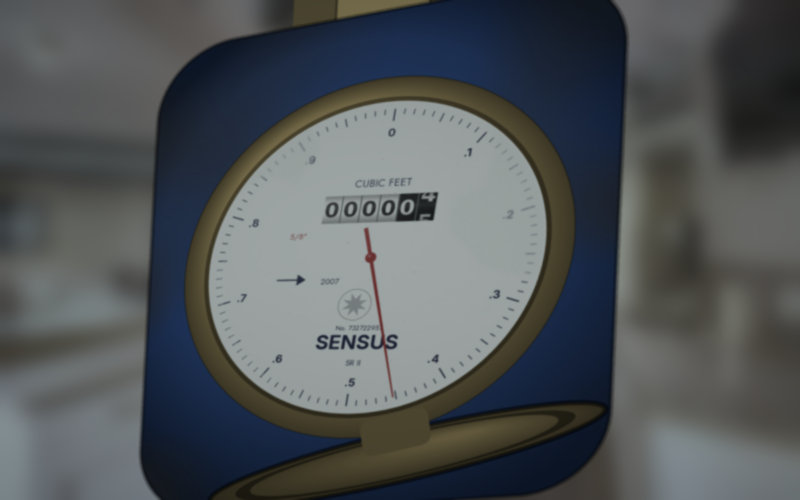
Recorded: value=4.45 unit=ft³
